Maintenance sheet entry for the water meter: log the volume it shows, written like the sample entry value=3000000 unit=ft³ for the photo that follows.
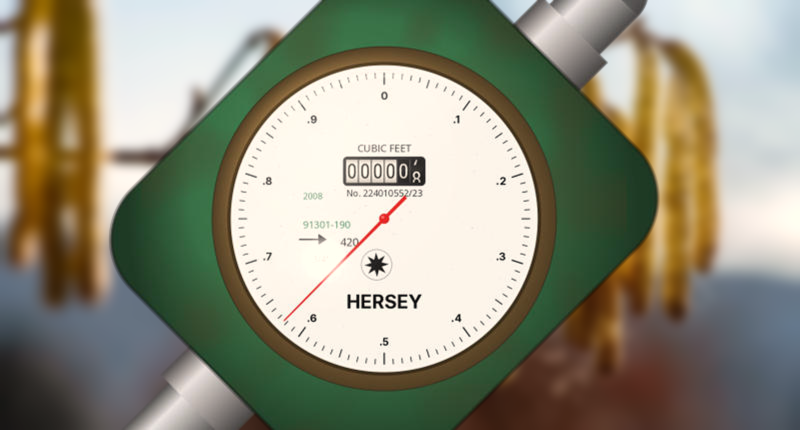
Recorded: value=7.62 unit=ft³
